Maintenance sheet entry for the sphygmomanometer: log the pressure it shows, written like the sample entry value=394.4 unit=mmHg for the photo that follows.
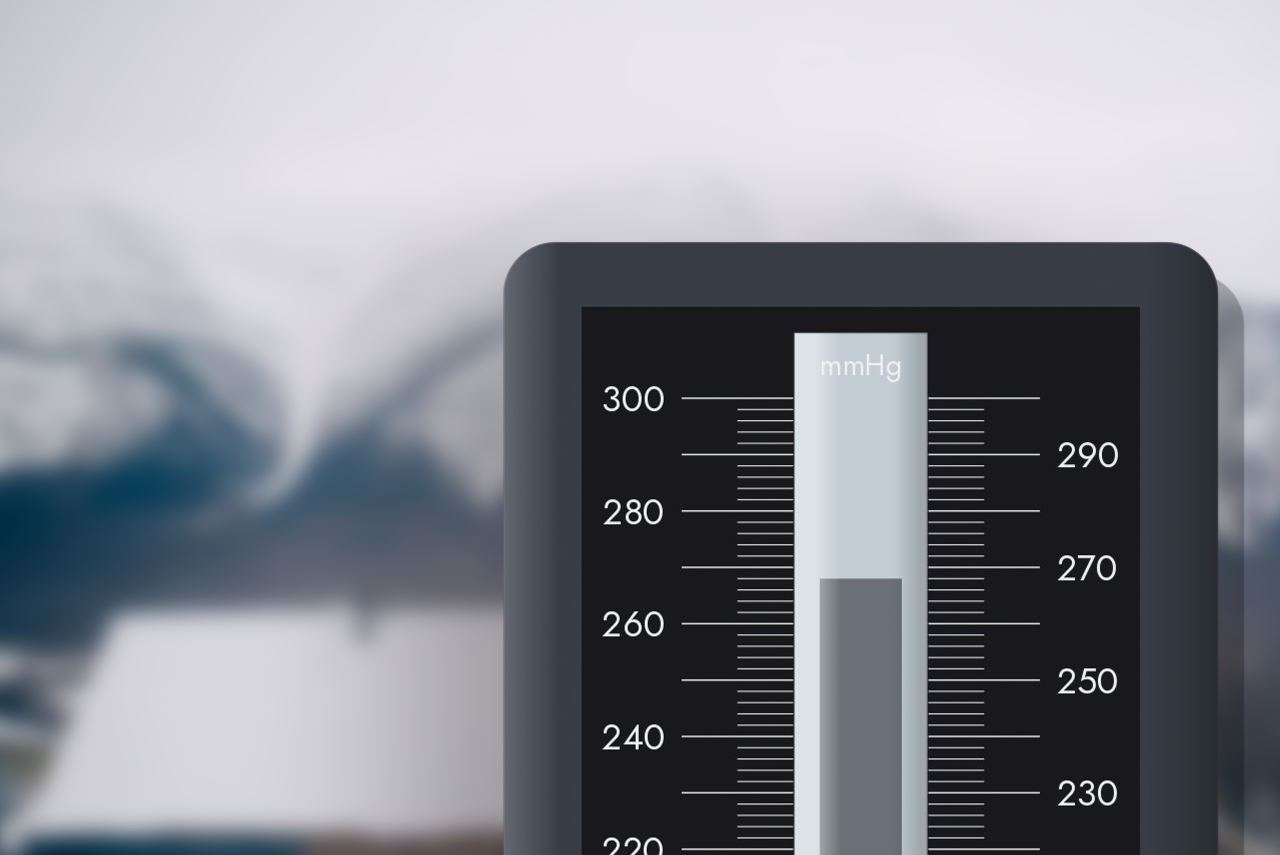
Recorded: value=268 unit=mmHg
